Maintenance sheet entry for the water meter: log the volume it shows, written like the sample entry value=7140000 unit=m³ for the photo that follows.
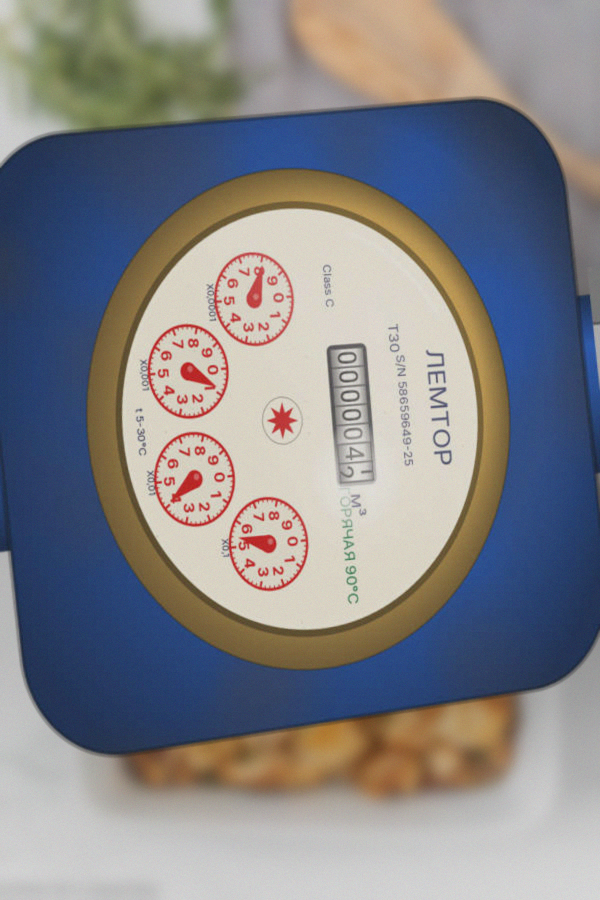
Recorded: value=41.5408 unit=m³
